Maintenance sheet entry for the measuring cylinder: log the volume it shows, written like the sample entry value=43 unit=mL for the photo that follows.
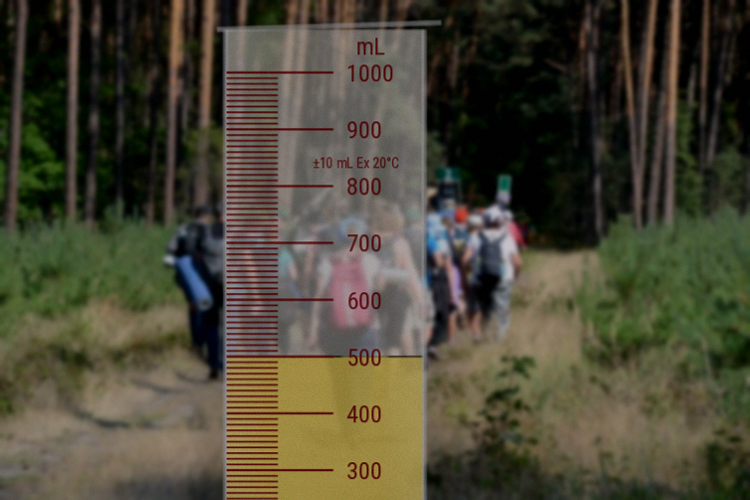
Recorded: value=500 unit=mL
